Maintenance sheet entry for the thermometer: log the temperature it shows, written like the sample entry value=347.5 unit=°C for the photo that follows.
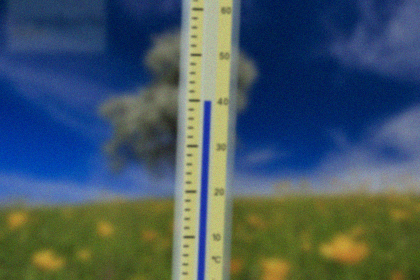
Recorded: value=40 unit=°C
